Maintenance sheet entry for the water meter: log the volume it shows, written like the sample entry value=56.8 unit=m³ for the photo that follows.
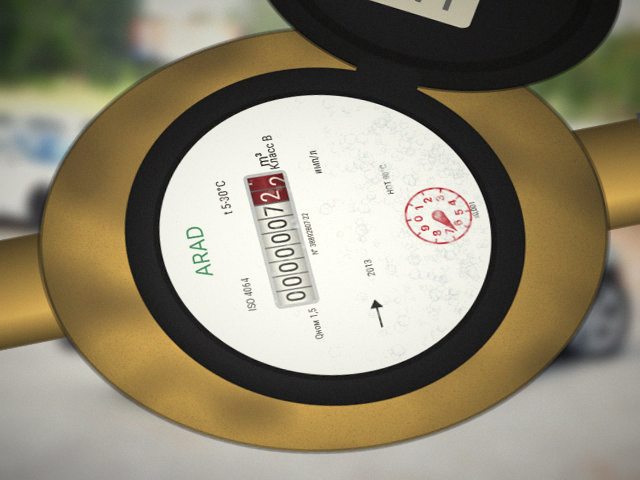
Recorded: value=7.216 unit=m³
